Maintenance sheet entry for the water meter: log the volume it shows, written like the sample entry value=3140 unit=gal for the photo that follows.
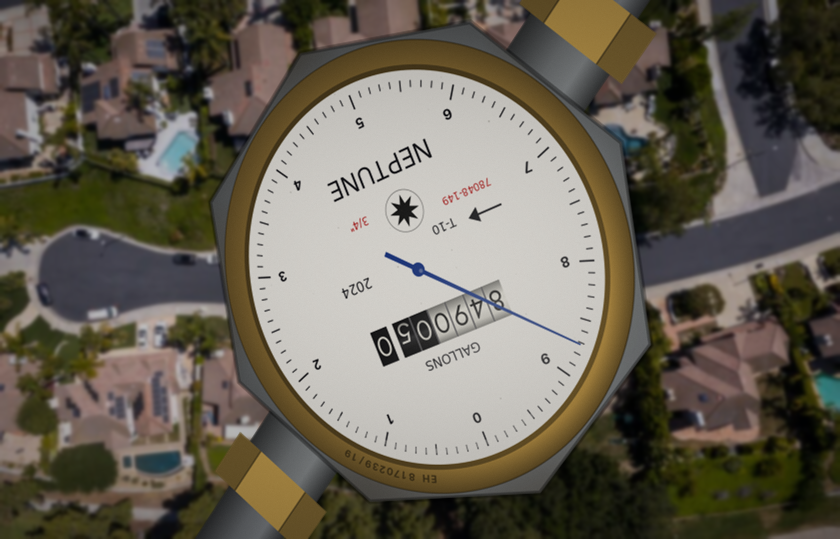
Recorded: value=8490048.7 unit=gal
